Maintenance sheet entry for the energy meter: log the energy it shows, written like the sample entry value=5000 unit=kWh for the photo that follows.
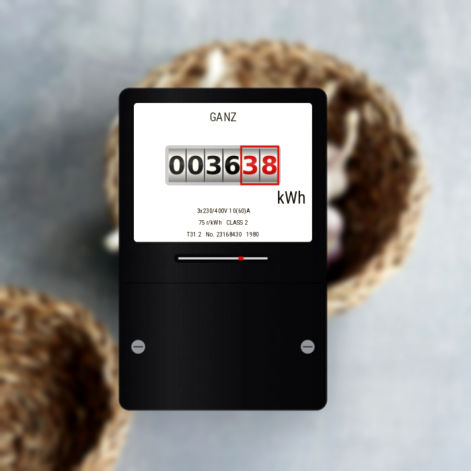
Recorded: value=36.38 unit=kWh
